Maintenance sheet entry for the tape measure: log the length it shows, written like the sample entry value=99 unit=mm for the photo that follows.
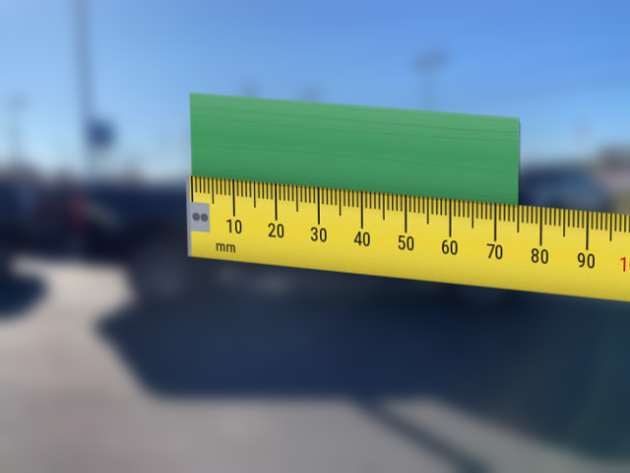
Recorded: value=75 unit=mm
